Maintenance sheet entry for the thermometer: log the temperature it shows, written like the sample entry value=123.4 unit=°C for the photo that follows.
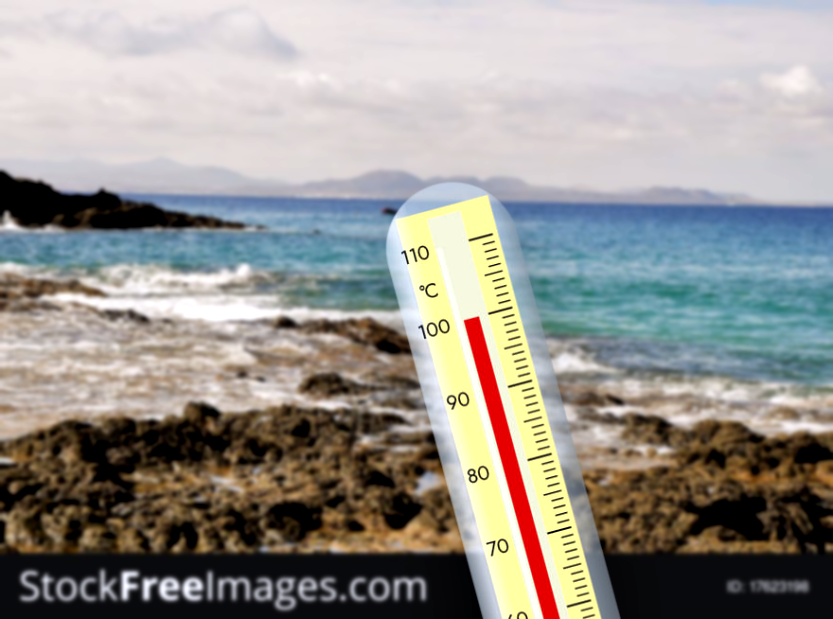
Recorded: value=100 unit=°C
